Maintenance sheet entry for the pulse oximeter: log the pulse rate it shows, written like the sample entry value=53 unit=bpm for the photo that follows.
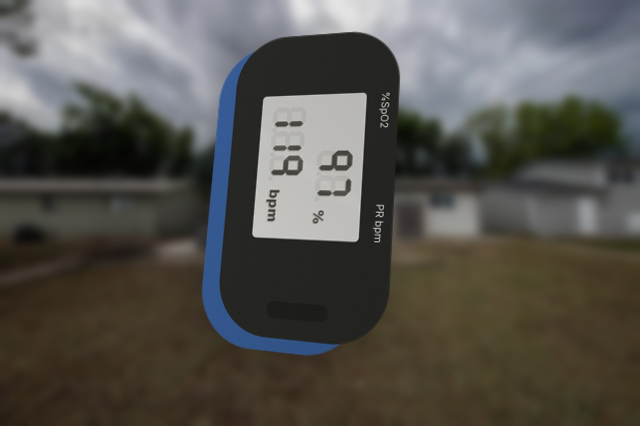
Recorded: value=119 unit=bpm
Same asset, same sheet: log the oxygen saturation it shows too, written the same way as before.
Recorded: value=97 unit=%
